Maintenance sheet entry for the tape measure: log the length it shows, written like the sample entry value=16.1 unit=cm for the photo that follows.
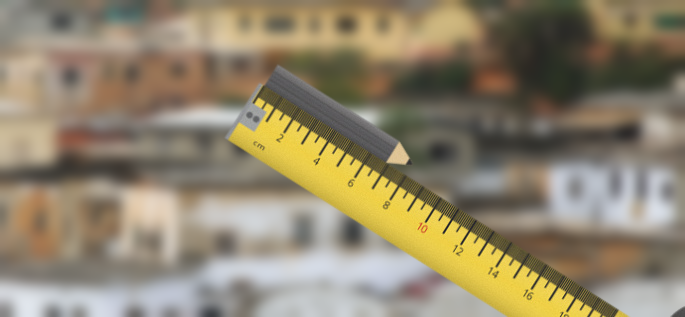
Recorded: value=8 unit=cm
